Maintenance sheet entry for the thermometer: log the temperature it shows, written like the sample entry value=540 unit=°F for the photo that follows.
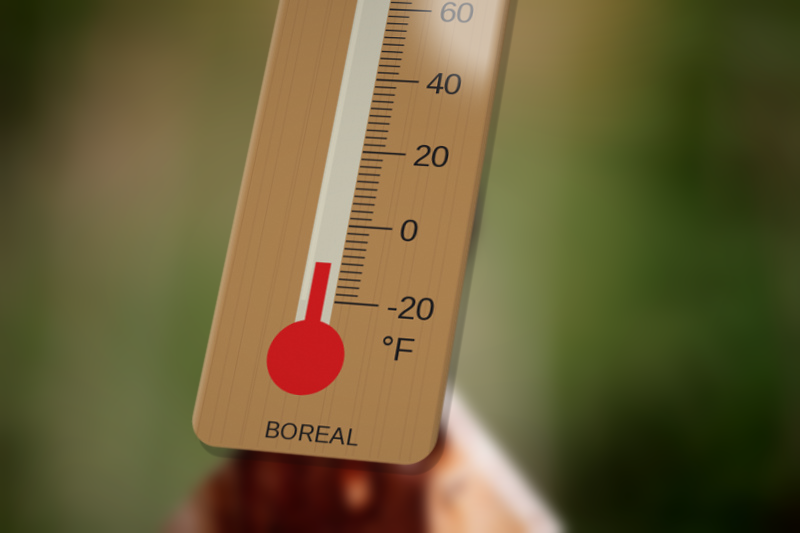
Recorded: value=-10 unit=°F
